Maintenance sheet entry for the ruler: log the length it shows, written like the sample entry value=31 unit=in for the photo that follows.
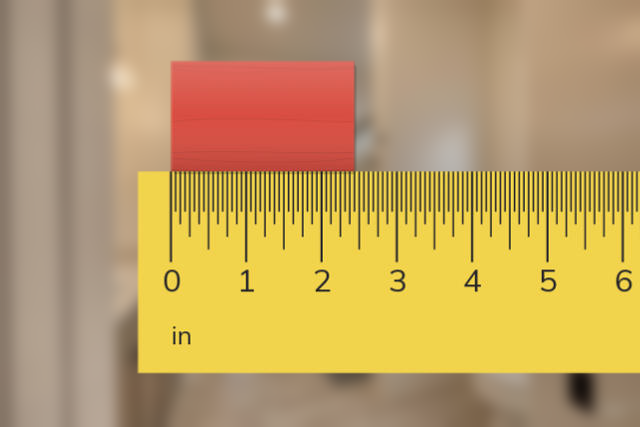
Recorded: value=2.4375 unit=in
